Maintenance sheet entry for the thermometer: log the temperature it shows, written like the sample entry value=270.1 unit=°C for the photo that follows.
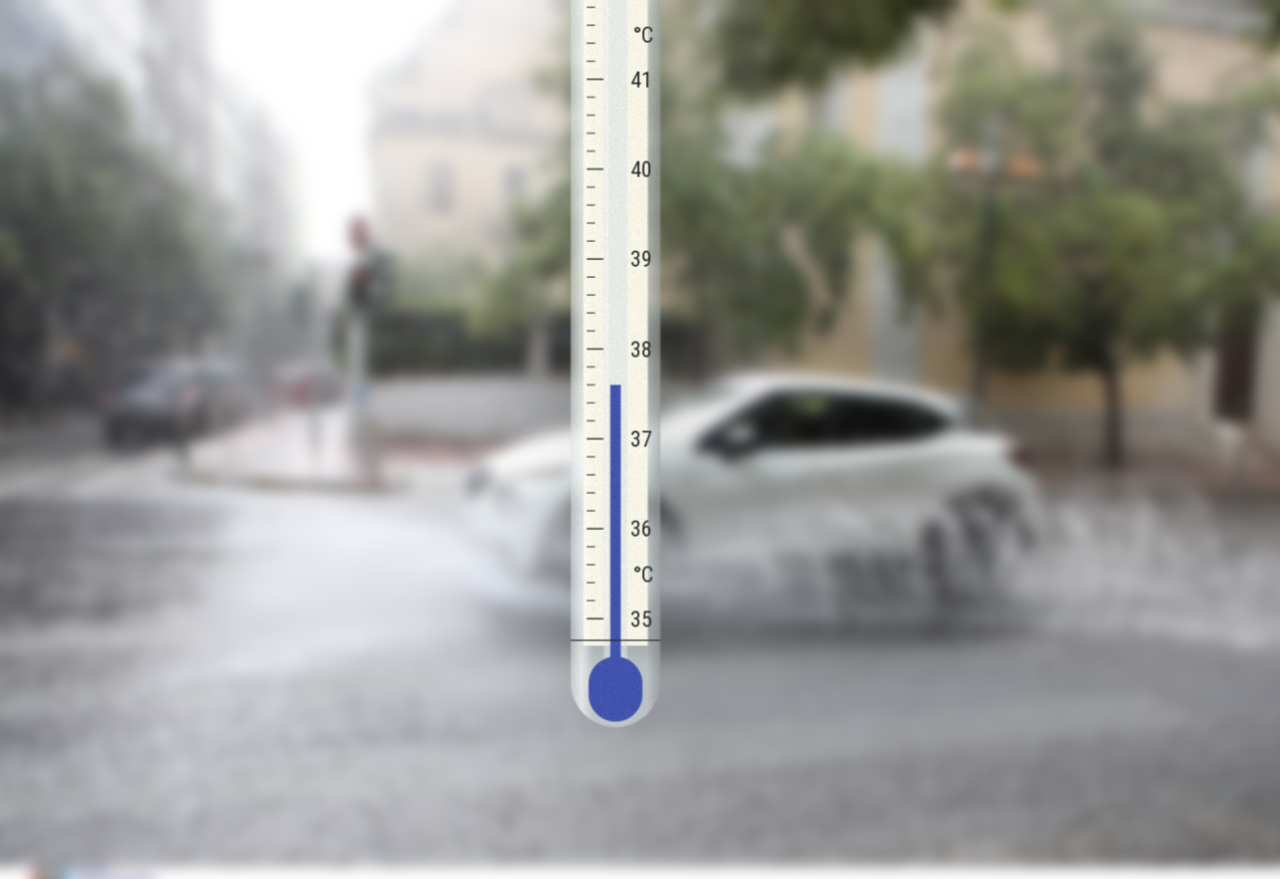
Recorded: value=37.6 unit=°C
